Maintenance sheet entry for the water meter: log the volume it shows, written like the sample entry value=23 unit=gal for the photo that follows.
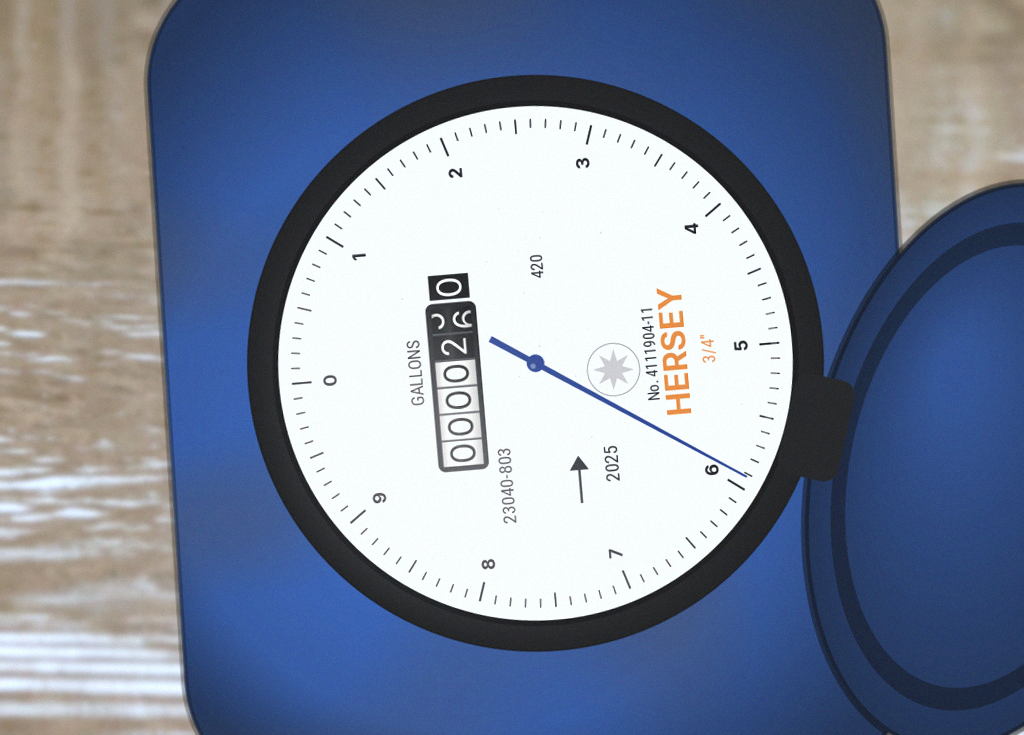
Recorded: value=255.9 unit=gal
